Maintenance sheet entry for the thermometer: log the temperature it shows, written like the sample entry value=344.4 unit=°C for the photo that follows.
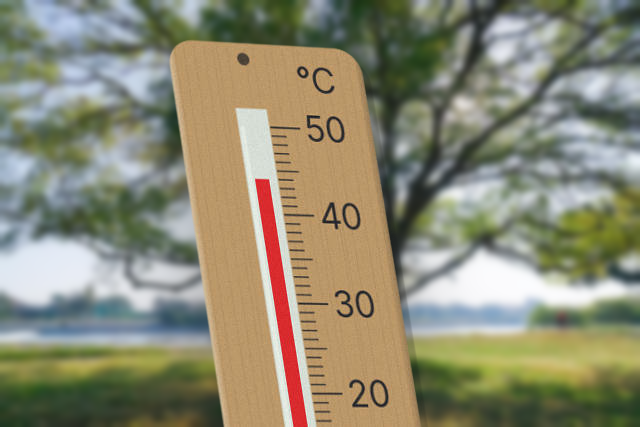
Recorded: value=44 unit=°C
